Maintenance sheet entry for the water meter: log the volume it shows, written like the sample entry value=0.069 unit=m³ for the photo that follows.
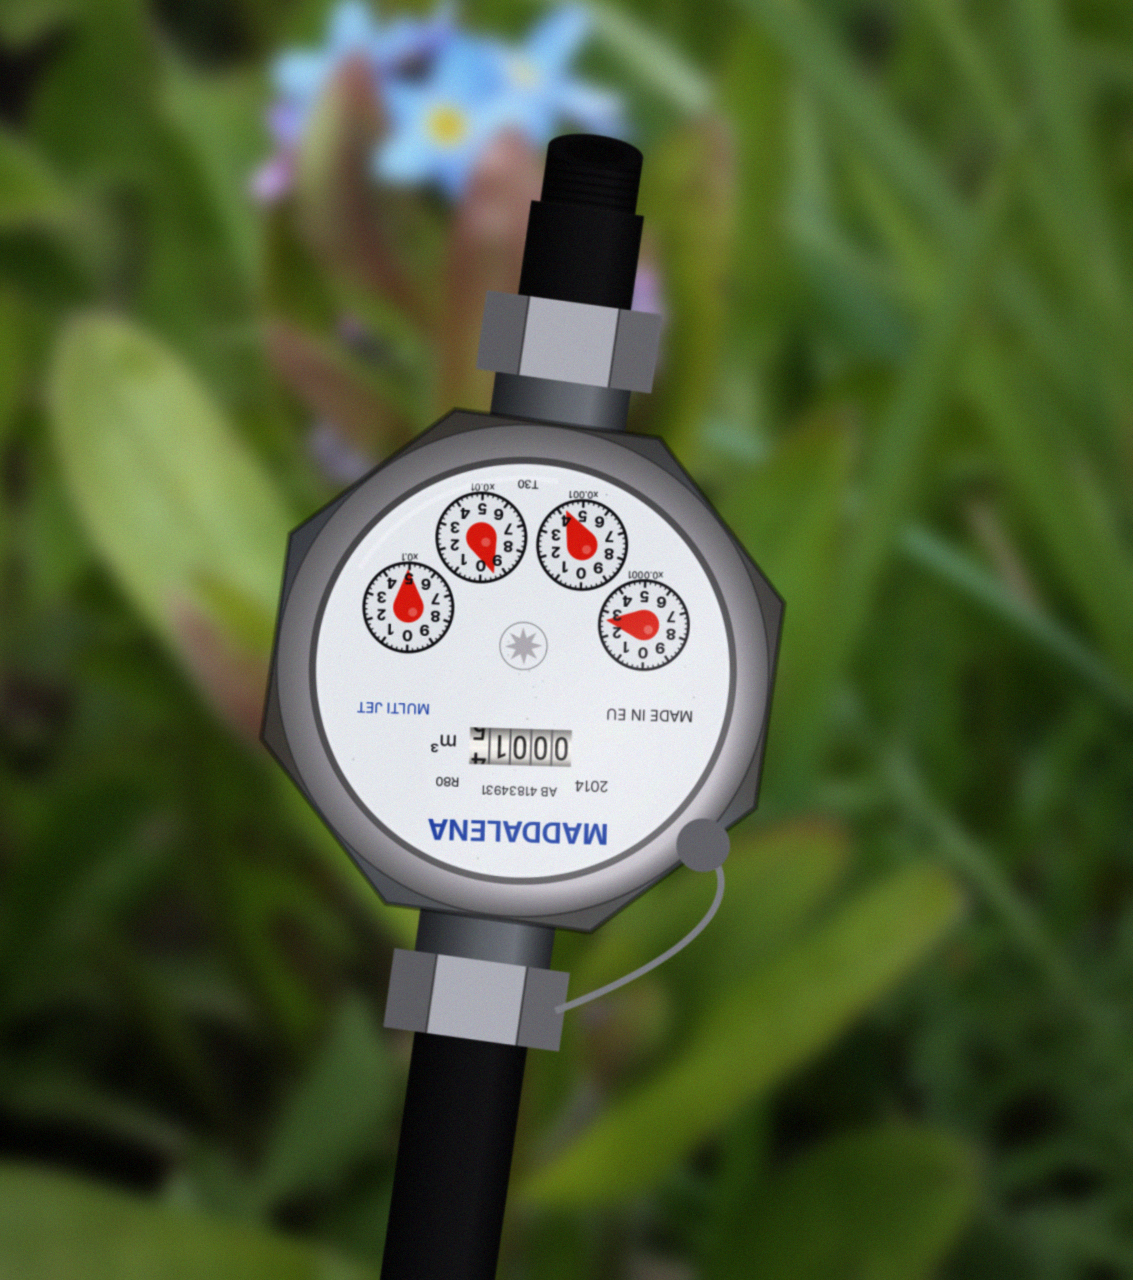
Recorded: value=14.4942 unit=m³
